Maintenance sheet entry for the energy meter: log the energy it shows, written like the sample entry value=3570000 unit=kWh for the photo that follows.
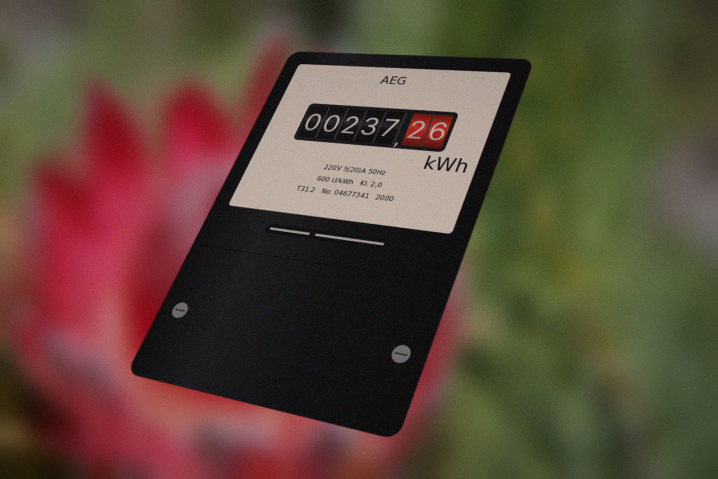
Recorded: value=237.26 unit=kWh
